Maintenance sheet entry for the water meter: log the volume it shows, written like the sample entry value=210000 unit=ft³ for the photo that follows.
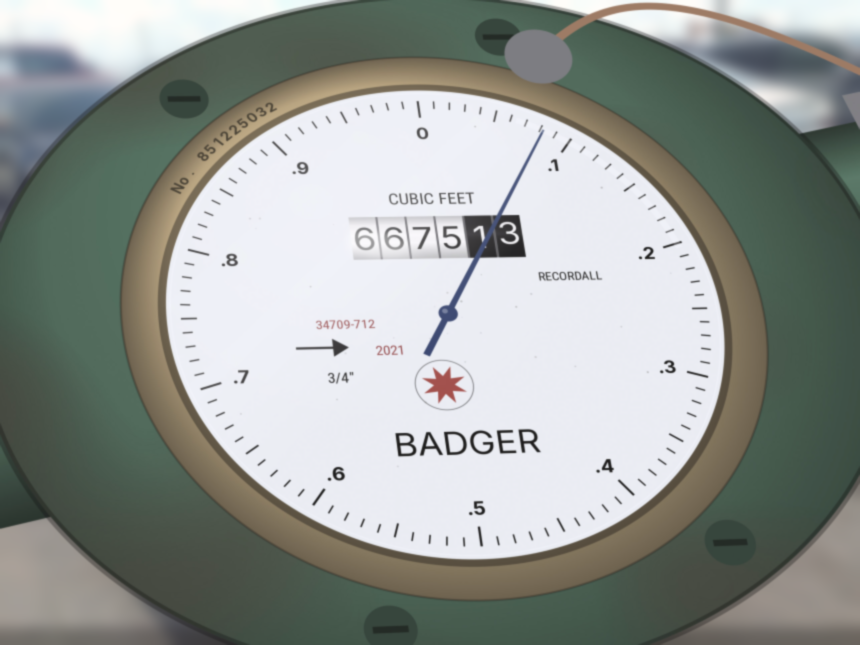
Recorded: value=667513.08 unit=ft³
